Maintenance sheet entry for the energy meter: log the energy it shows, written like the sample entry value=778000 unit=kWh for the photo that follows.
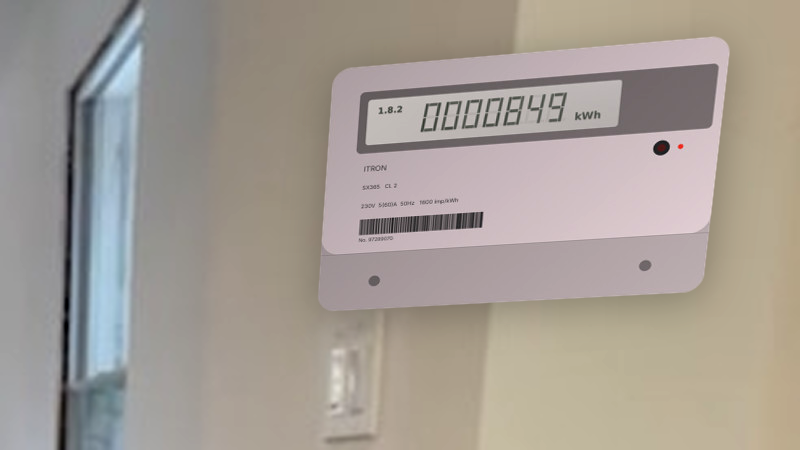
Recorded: value=849 unit=kWh
